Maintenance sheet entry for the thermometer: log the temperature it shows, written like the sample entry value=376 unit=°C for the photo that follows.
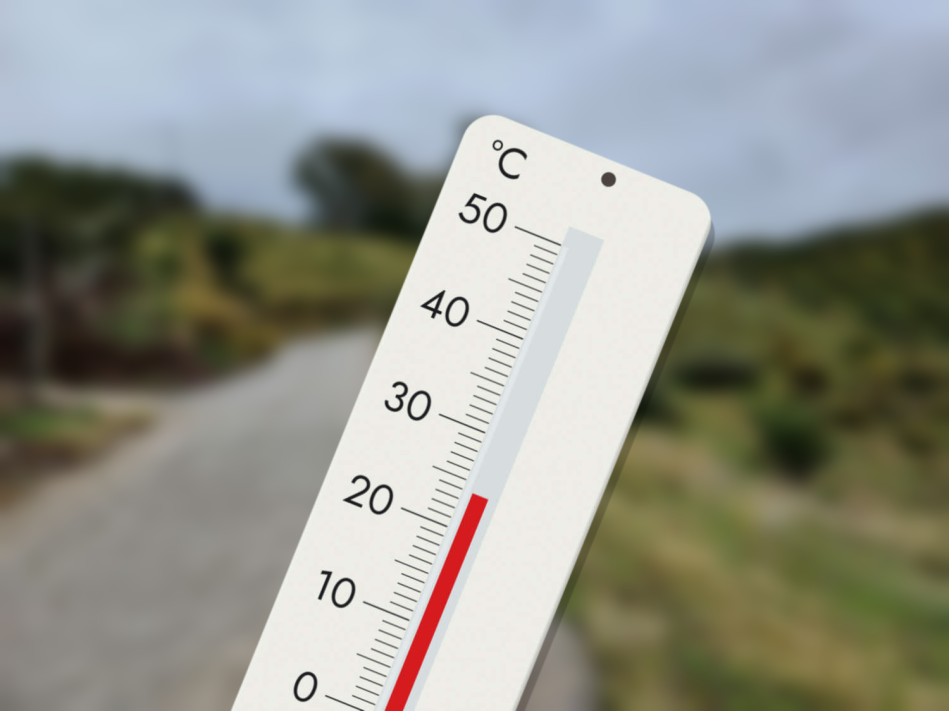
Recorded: value=24 unit=°C
